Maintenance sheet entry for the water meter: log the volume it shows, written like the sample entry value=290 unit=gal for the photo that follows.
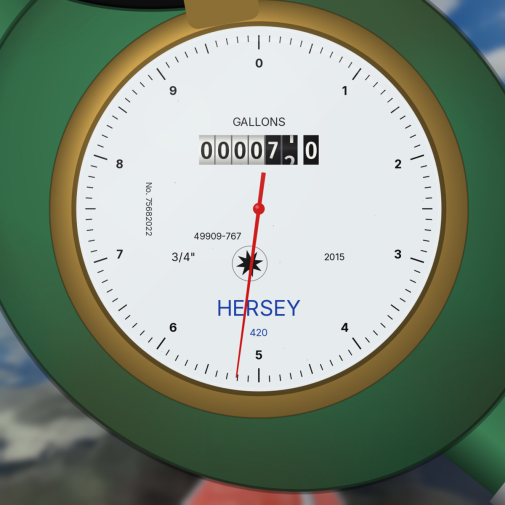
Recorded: value=715.2 unit=gal
